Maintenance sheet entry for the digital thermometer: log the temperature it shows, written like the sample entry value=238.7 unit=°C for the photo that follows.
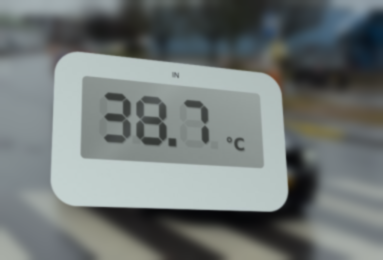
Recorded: value=38.7 unit=°C
